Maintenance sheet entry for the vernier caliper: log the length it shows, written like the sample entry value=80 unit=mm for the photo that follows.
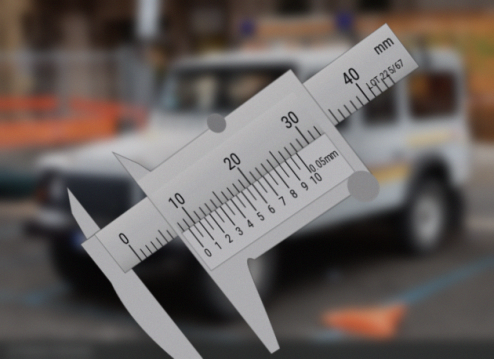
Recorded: value=8.8 unit=mm
